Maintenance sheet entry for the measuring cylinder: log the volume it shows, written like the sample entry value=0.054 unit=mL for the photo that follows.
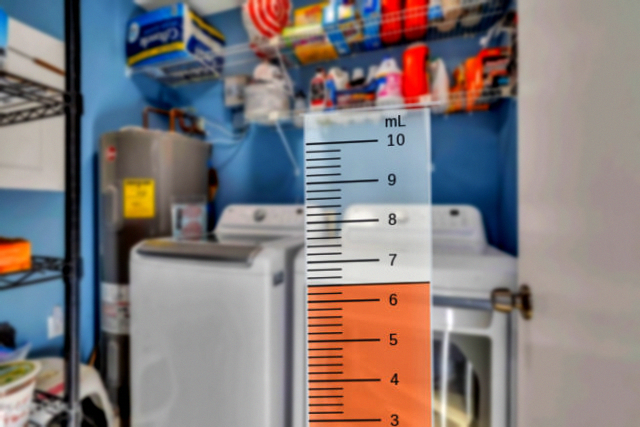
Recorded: value=6.4 unit=mL
